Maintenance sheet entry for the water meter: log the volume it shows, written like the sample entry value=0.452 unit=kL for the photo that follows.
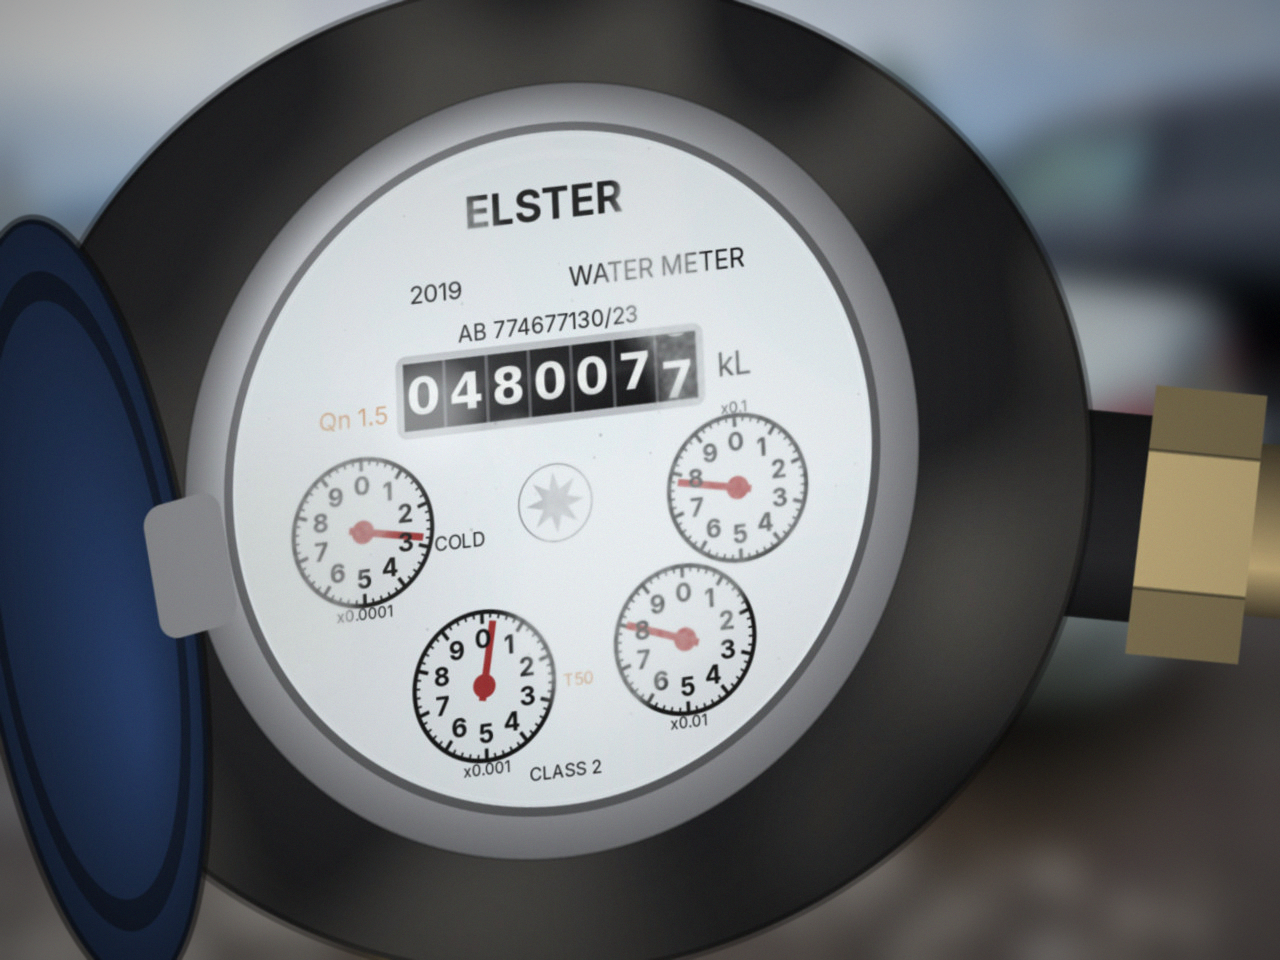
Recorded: value=480076.7802 unit=kL
